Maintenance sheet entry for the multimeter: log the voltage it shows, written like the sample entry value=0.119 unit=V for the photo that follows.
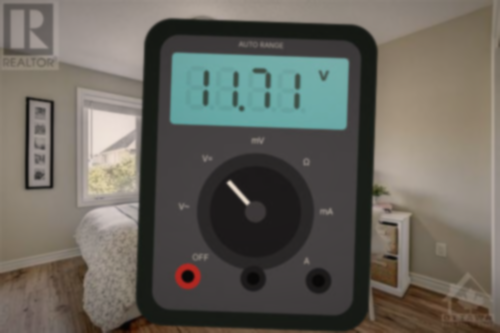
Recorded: value=11.71 unit=V
